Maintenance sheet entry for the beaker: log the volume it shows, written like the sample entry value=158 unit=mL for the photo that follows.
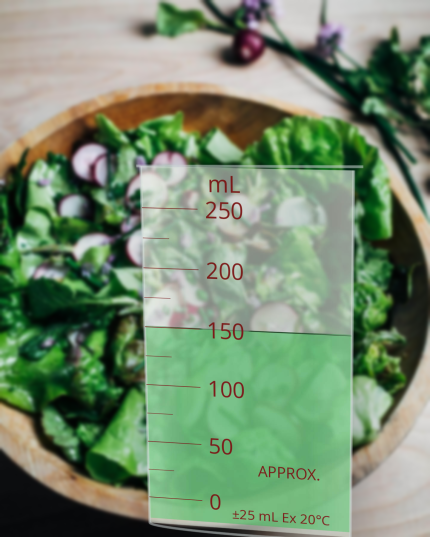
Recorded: value=150 unit=mL
